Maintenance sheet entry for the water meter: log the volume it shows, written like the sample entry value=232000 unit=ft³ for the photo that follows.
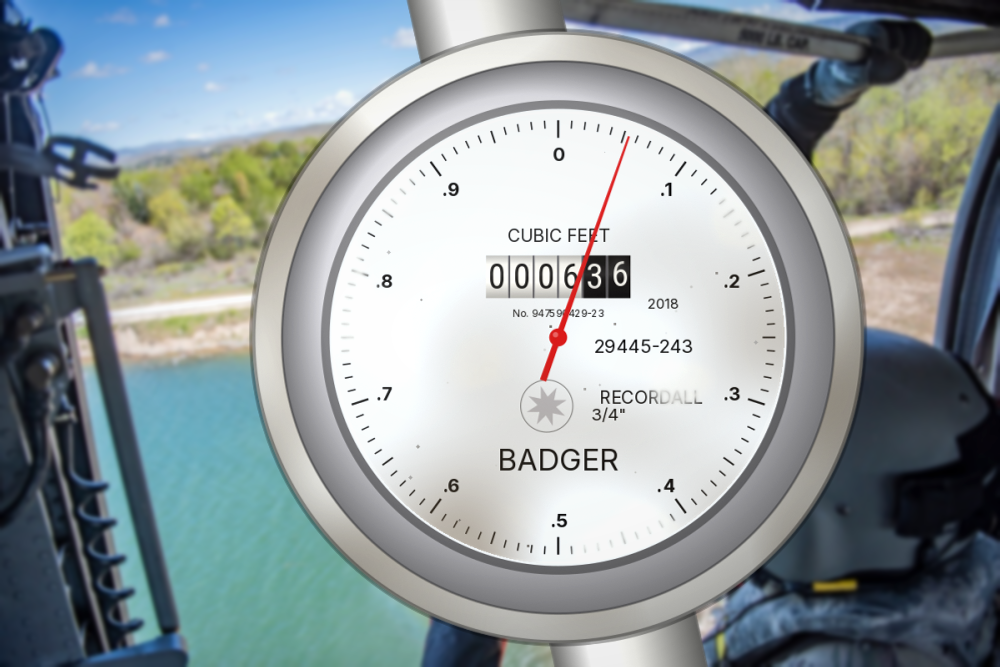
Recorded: value=636.05 unit=ft³
